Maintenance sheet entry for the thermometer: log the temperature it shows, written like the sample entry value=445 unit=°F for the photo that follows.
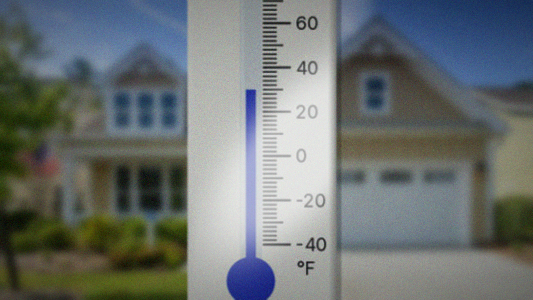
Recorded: value=30 unit=°F
